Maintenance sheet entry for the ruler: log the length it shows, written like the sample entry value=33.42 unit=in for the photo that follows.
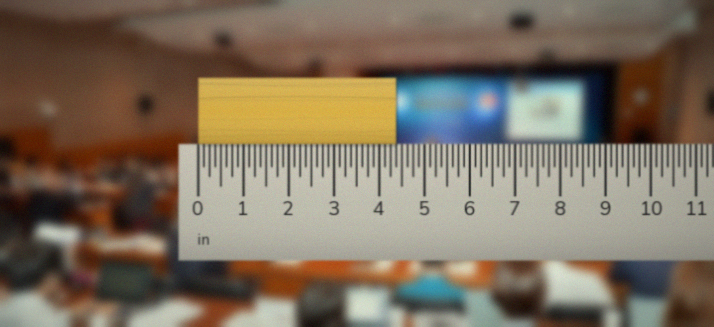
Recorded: value=4.375 unit=in
